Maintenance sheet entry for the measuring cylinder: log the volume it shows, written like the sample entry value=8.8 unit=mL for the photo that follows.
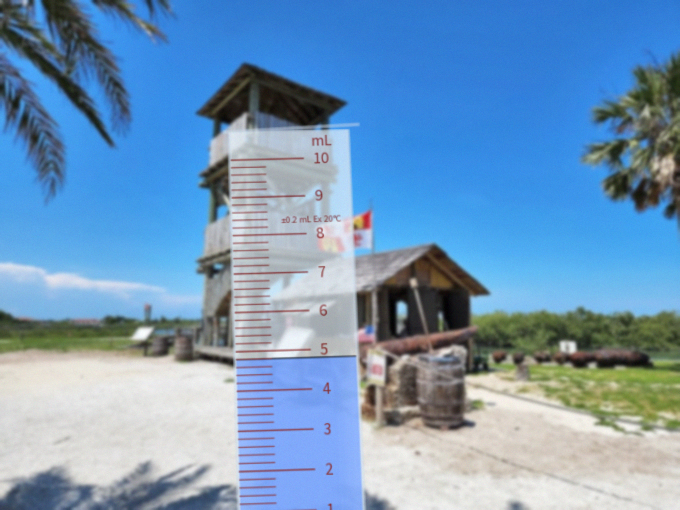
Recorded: value=4.8 unit=mL
